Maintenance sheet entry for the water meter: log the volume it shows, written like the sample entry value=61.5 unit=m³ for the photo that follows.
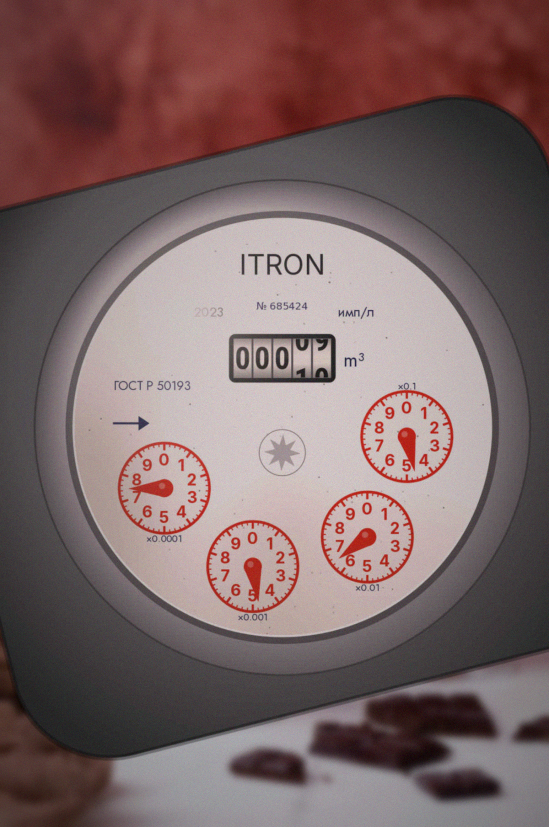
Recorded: value=9.4647 unit=m³
